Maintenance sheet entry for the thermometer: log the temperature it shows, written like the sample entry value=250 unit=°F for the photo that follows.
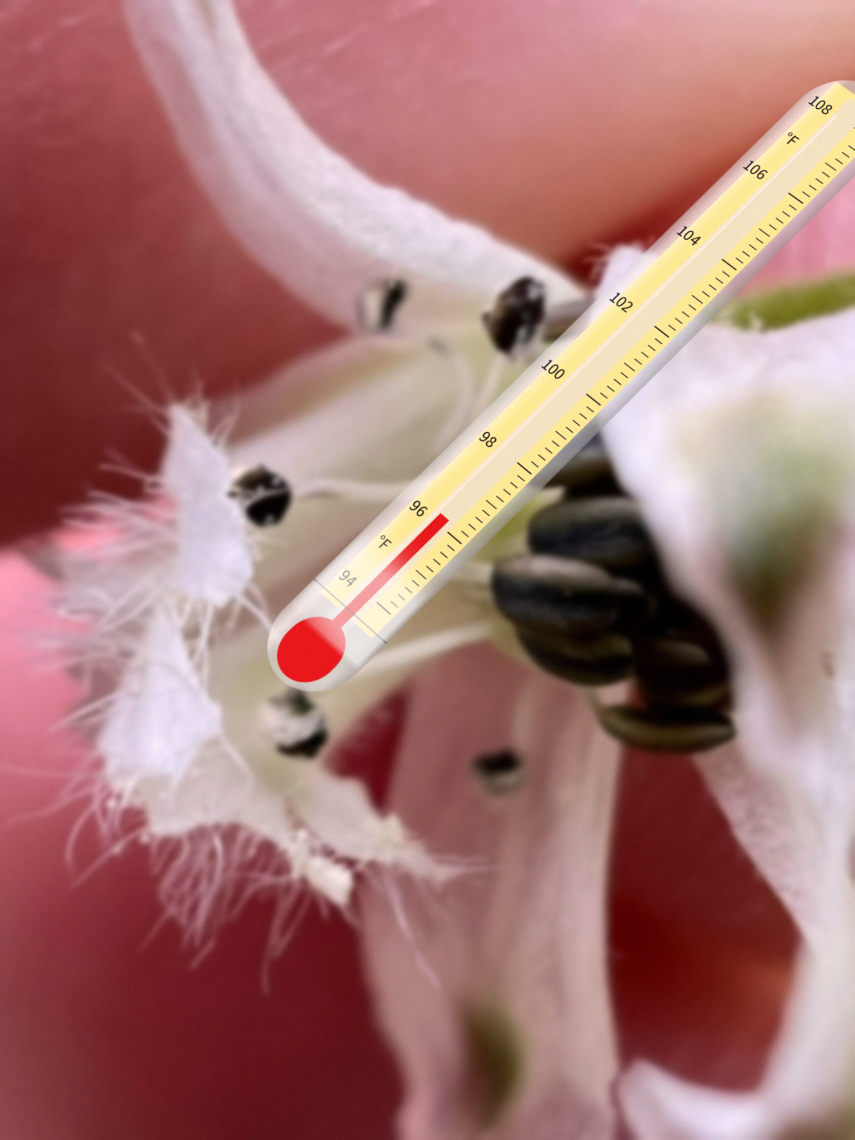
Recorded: value=96.2 unit=°F
